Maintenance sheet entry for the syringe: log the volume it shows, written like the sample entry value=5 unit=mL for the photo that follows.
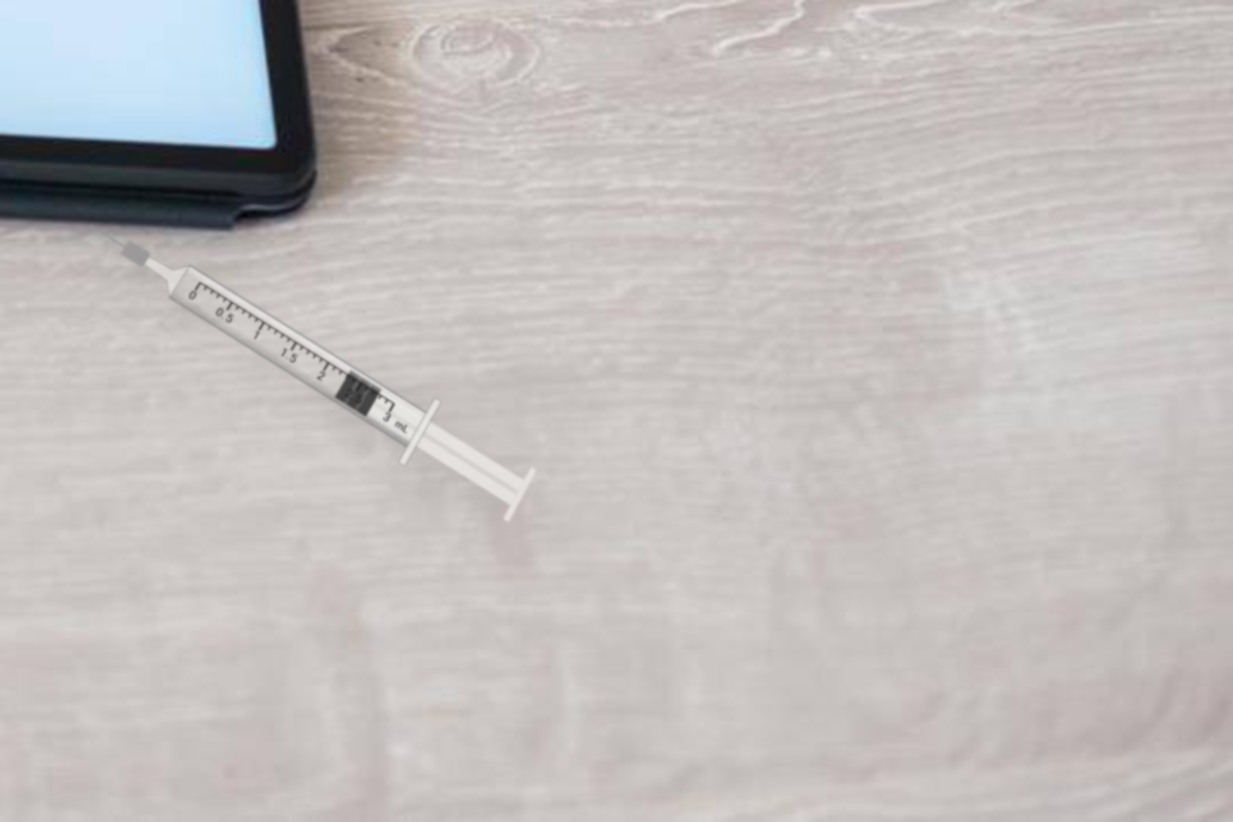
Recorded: value=2.3 unit=mL
